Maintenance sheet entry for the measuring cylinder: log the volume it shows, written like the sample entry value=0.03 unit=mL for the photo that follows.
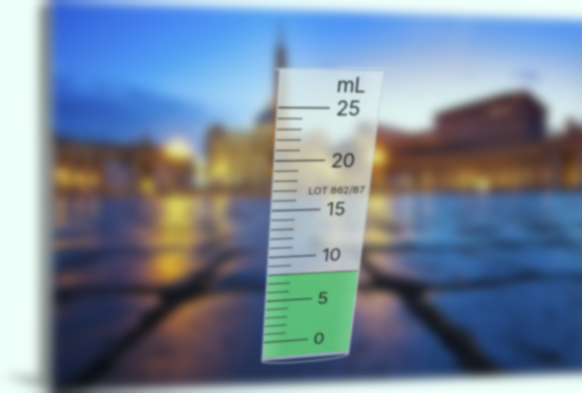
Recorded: value=8 unit=mL
